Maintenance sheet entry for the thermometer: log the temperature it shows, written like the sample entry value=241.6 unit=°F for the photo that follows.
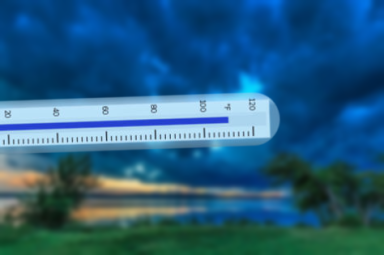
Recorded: value=110 unit=°F
